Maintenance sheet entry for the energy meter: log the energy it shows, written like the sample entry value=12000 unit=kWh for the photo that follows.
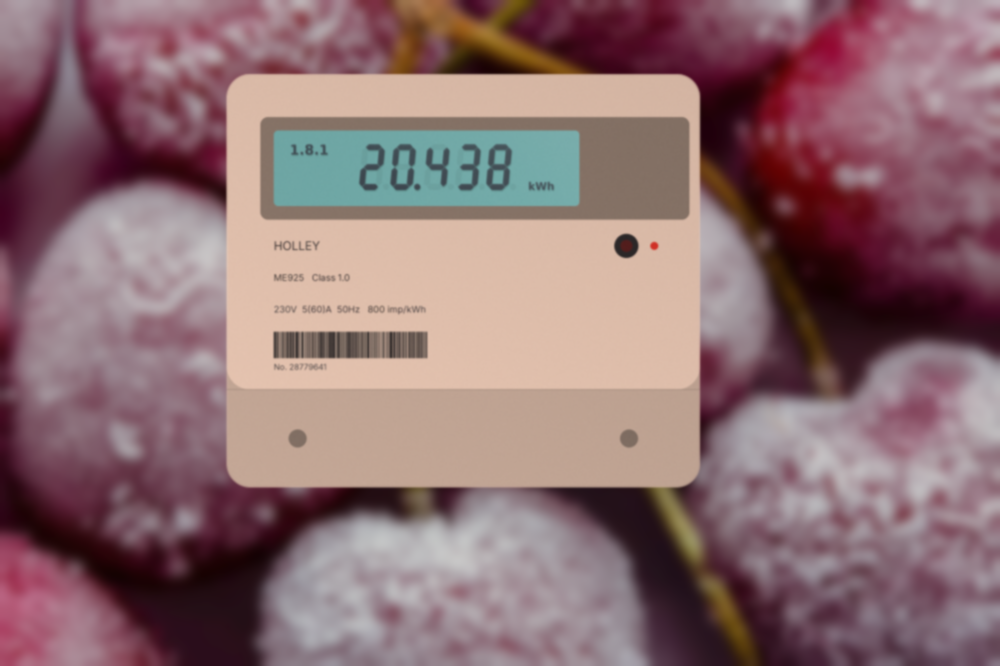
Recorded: value=20.438 unit=kWh
